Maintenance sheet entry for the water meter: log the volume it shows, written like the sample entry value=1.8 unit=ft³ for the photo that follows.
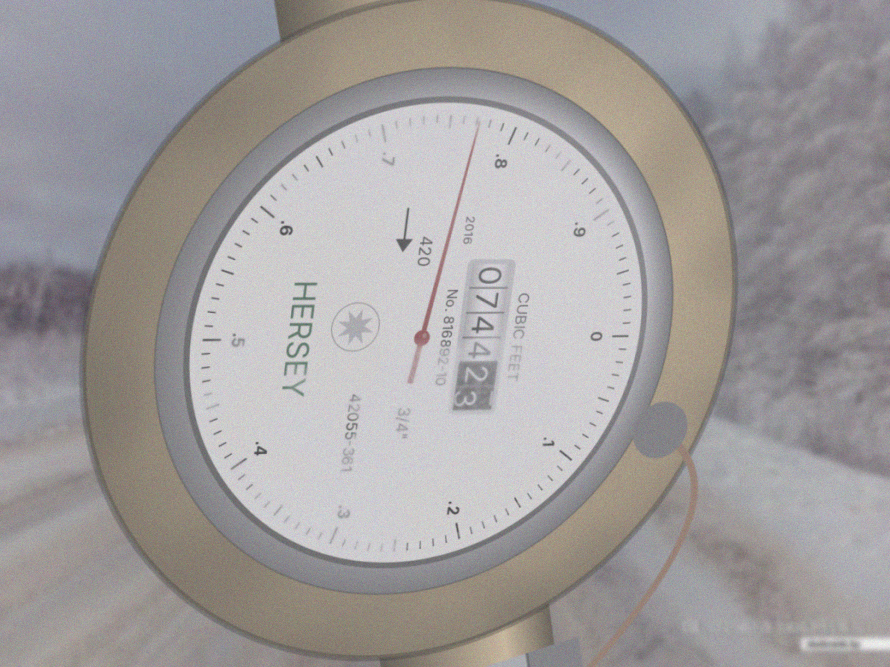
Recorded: value=74422.77 unit=ft³
